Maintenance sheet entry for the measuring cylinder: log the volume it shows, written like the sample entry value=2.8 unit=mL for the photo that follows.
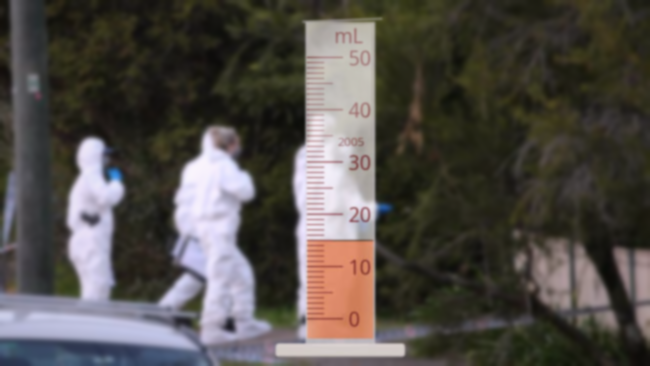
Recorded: value=15 unit=mL
